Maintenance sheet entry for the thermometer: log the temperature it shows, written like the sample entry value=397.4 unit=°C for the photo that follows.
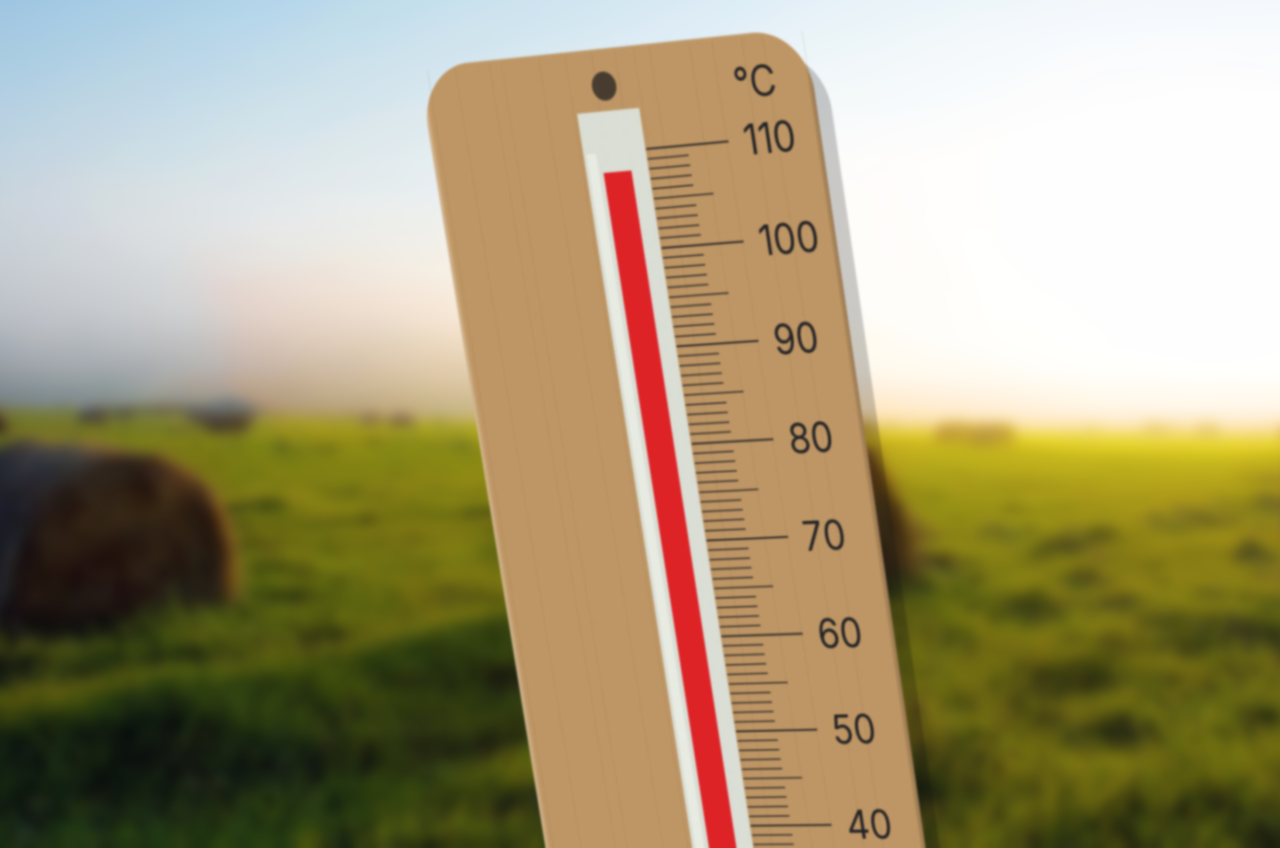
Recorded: value=108 unit=°C
